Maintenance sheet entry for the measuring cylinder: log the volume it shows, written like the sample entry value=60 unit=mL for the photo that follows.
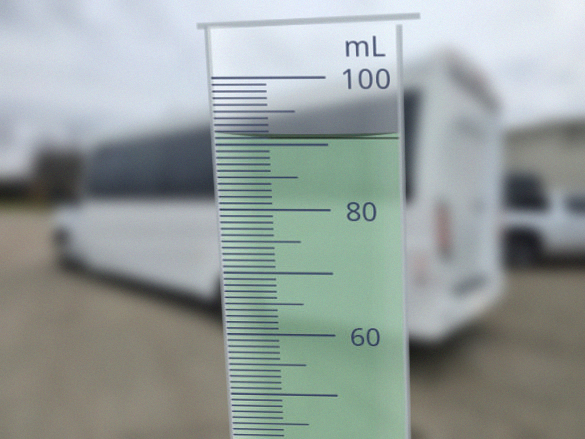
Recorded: value=91 unit=mL
